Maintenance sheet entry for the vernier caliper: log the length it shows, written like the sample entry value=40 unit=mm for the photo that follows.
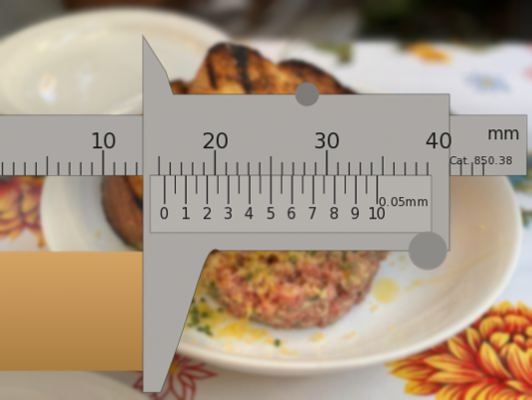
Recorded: value=15.5 unit=mm
